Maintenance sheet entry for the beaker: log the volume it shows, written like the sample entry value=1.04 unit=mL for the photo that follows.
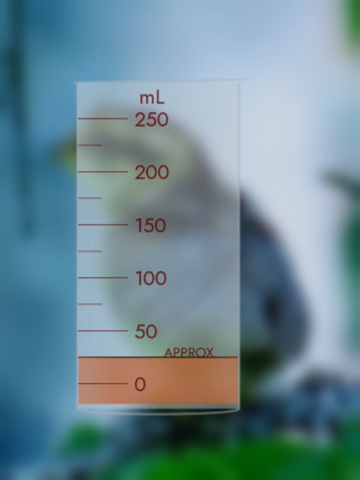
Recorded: value=25 unit=mL
